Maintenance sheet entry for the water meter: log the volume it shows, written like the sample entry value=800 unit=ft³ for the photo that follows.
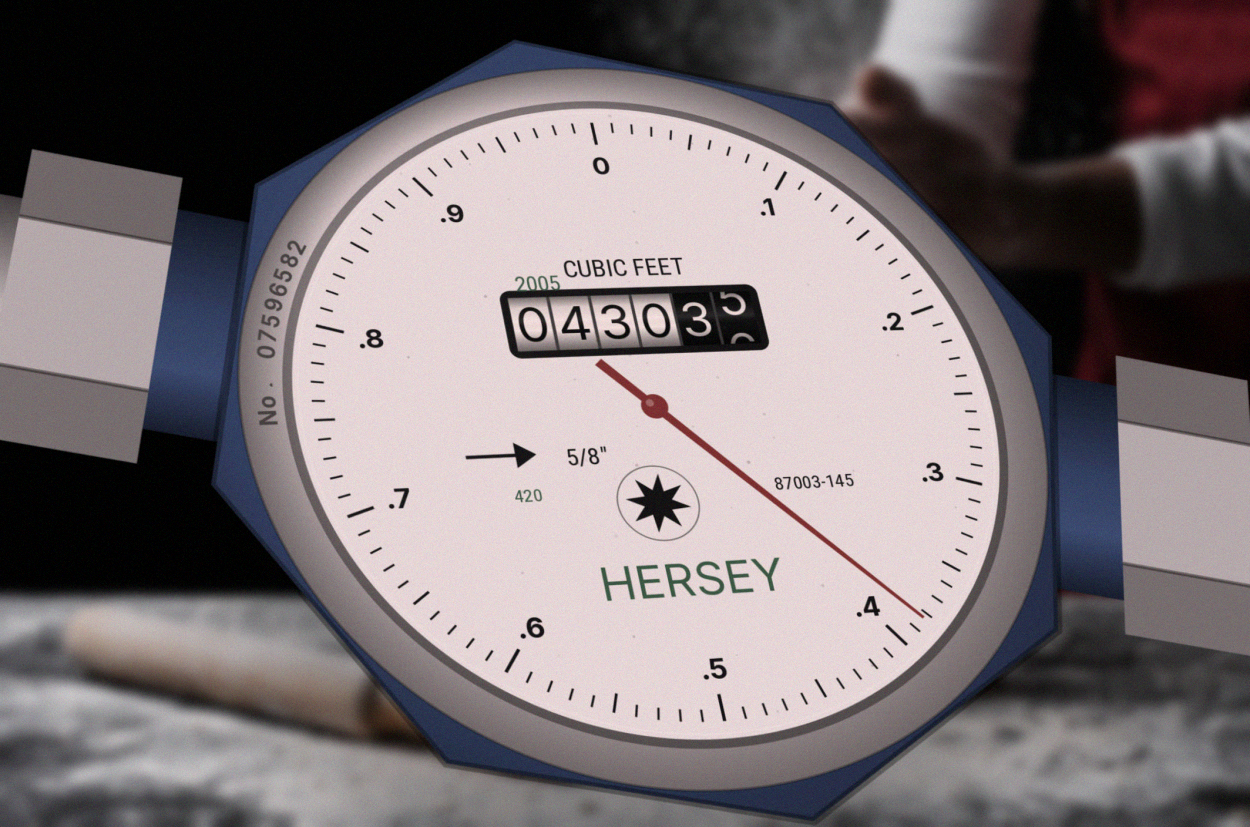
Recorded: value=43035.38 unit=ft³
